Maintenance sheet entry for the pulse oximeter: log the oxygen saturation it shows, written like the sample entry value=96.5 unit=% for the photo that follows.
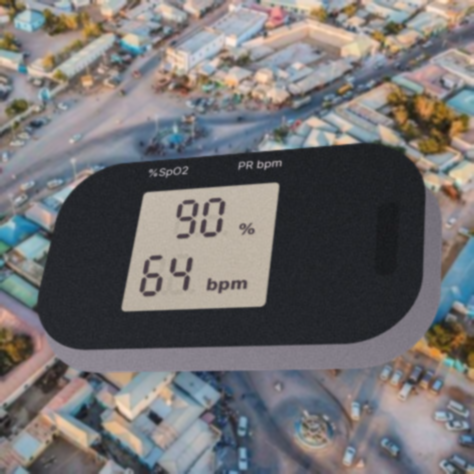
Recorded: value=90 unit=%
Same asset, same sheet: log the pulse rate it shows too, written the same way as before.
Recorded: value=64 unit=bpm
